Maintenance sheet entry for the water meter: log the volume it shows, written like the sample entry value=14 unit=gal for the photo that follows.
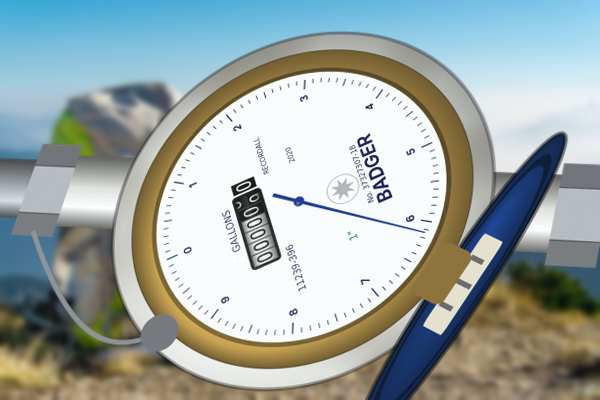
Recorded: value=86.1 unit=gal
